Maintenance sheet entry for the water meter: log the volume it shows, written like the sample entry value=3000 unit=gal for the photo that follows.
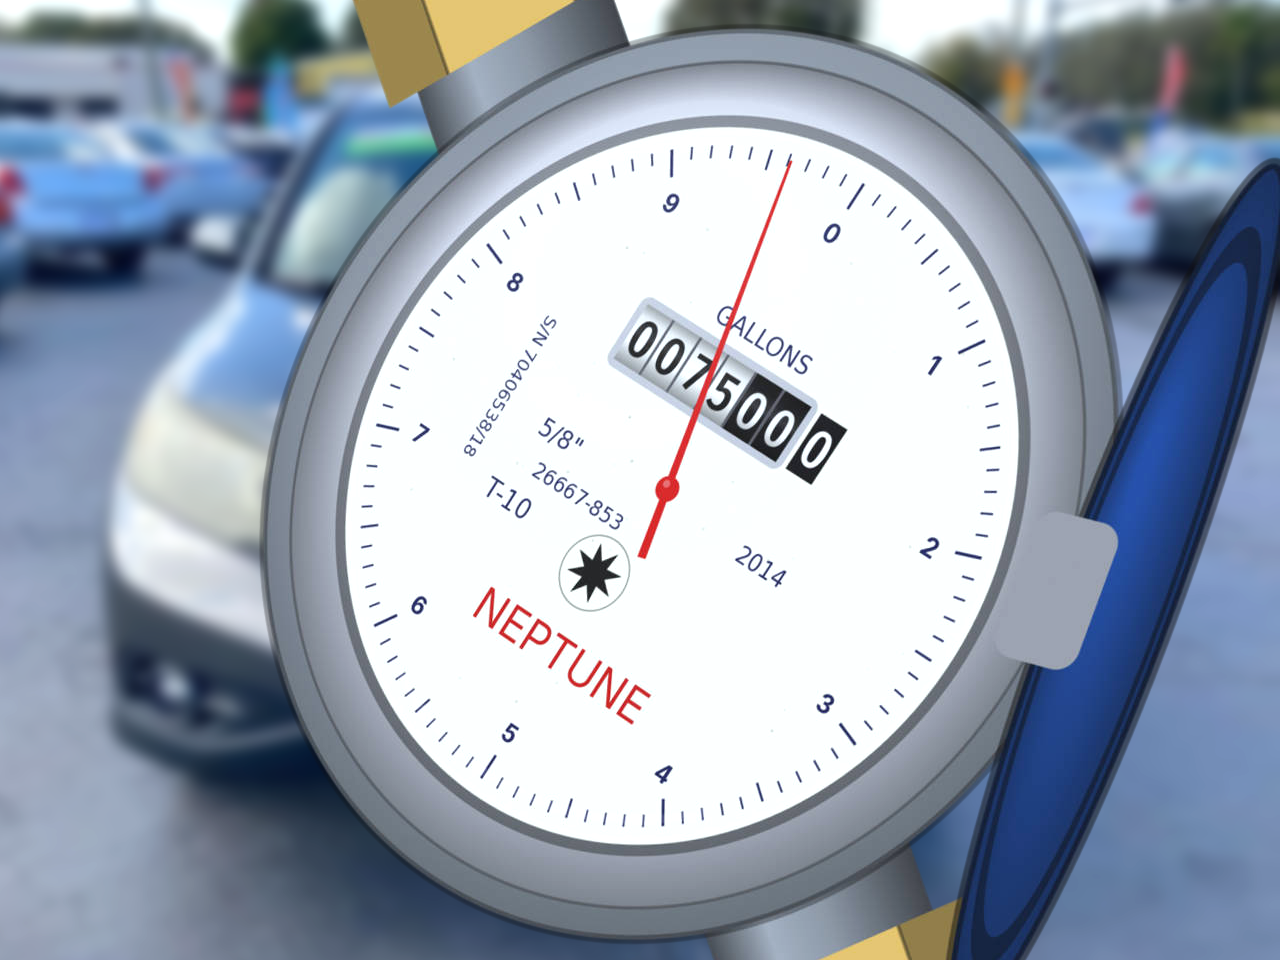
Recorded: value=74999.6 unit=gal
